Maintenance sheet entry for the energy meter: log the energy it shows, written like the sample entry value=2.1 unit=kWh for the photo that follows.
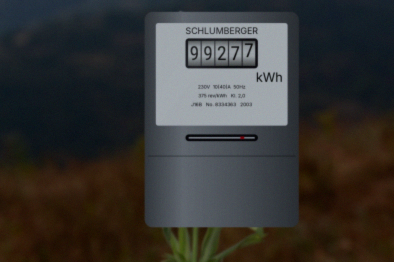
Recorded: value=99277 unit=kWh
